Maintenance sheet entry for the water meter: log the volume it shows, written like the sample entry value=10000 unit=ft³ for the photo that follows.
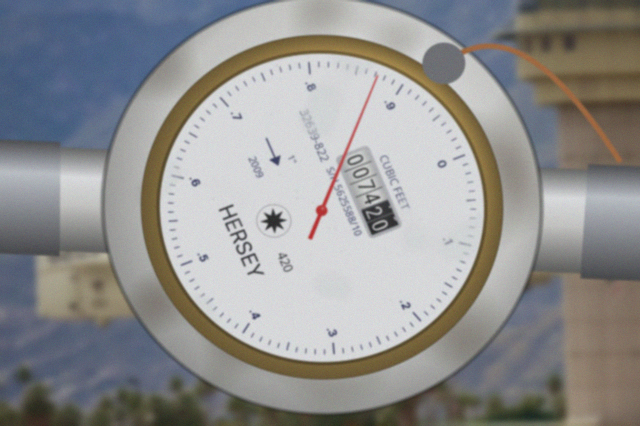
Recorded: value=7419.87 unit=ft³
